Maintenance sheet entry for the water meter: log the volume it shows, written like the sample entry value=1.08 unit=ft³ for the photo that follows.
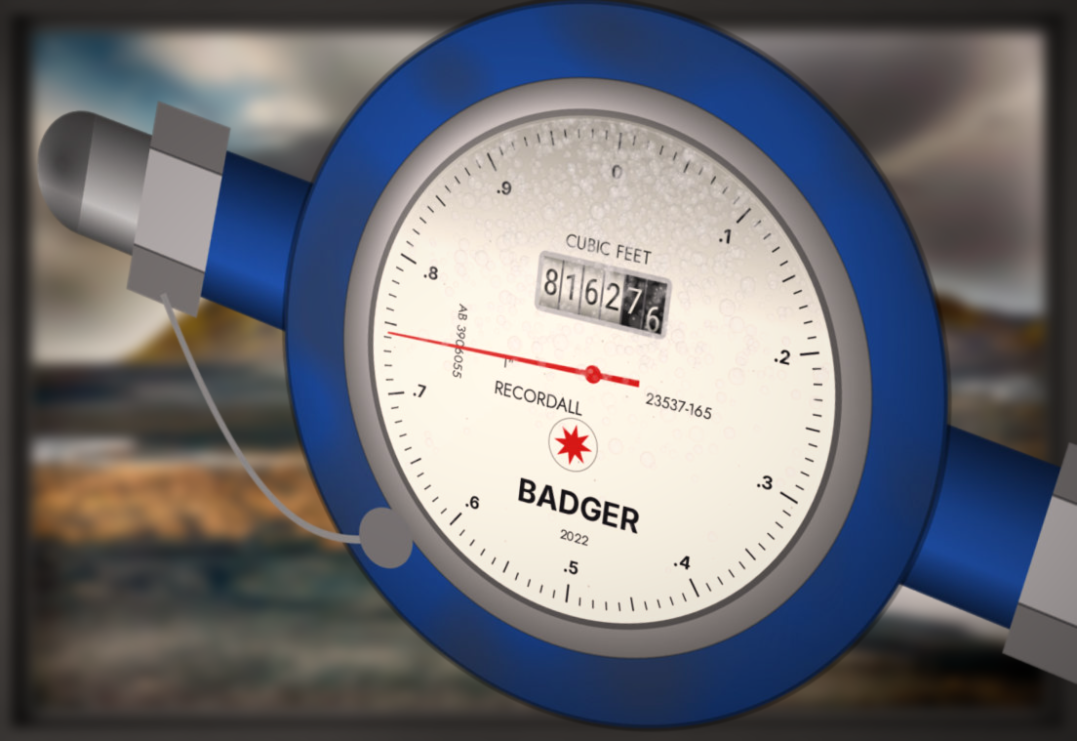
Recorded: value=816275.74 unit=ft³
